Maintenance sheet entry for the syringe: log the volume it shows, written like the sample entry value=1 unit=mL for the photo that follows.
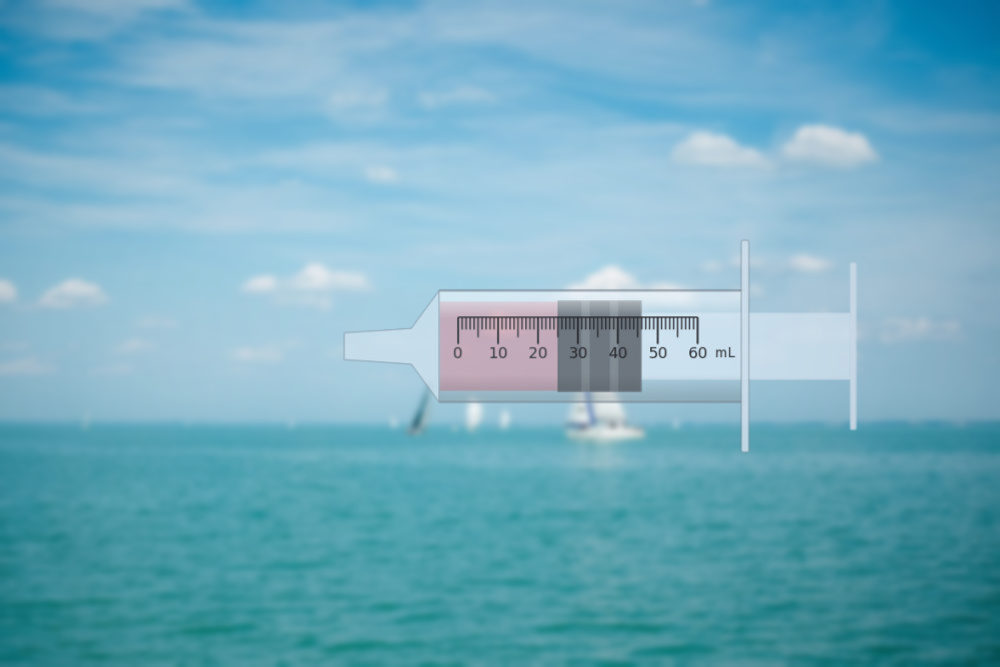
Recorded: value=25 unit=mL
